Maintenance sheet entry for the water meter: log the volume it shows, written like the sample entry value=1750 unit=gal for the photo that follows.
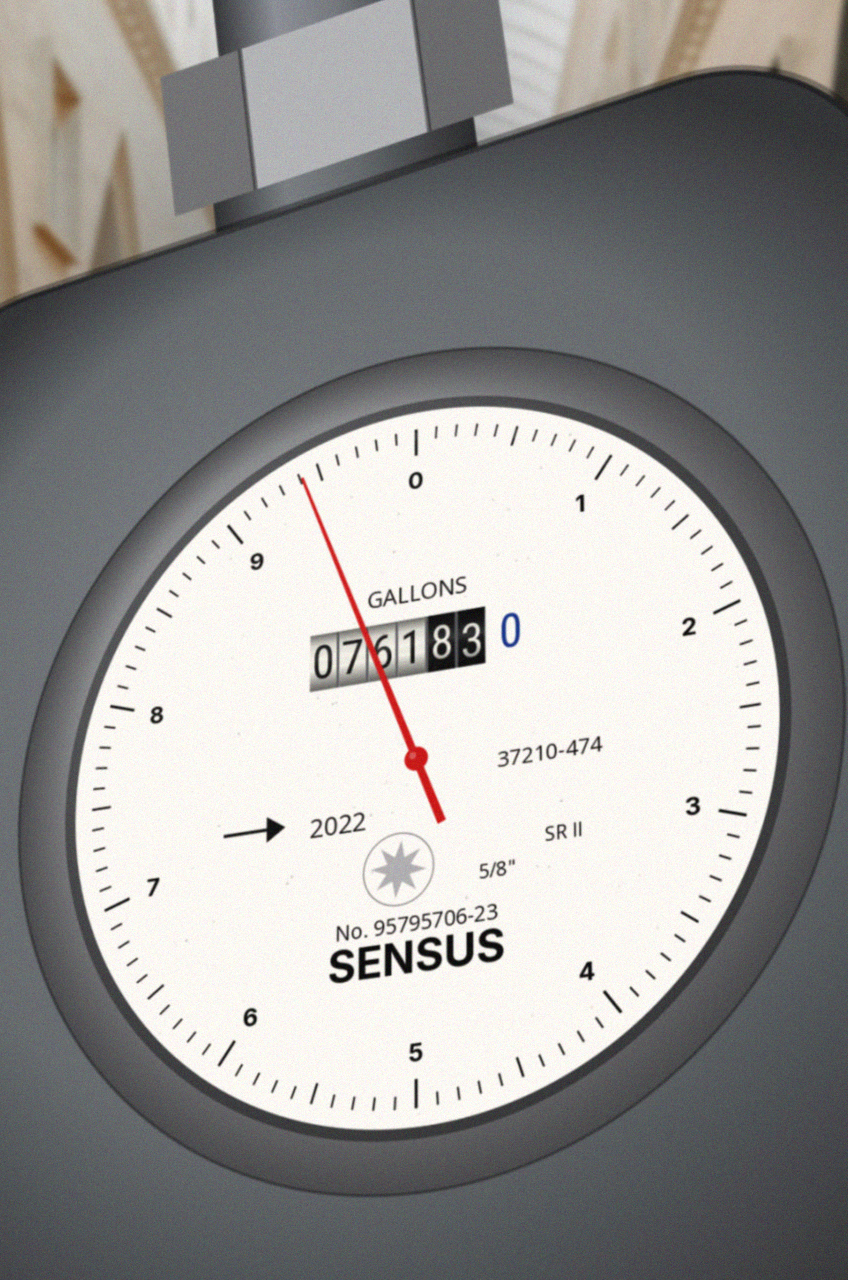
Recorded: value=761829.4 unit=gal
